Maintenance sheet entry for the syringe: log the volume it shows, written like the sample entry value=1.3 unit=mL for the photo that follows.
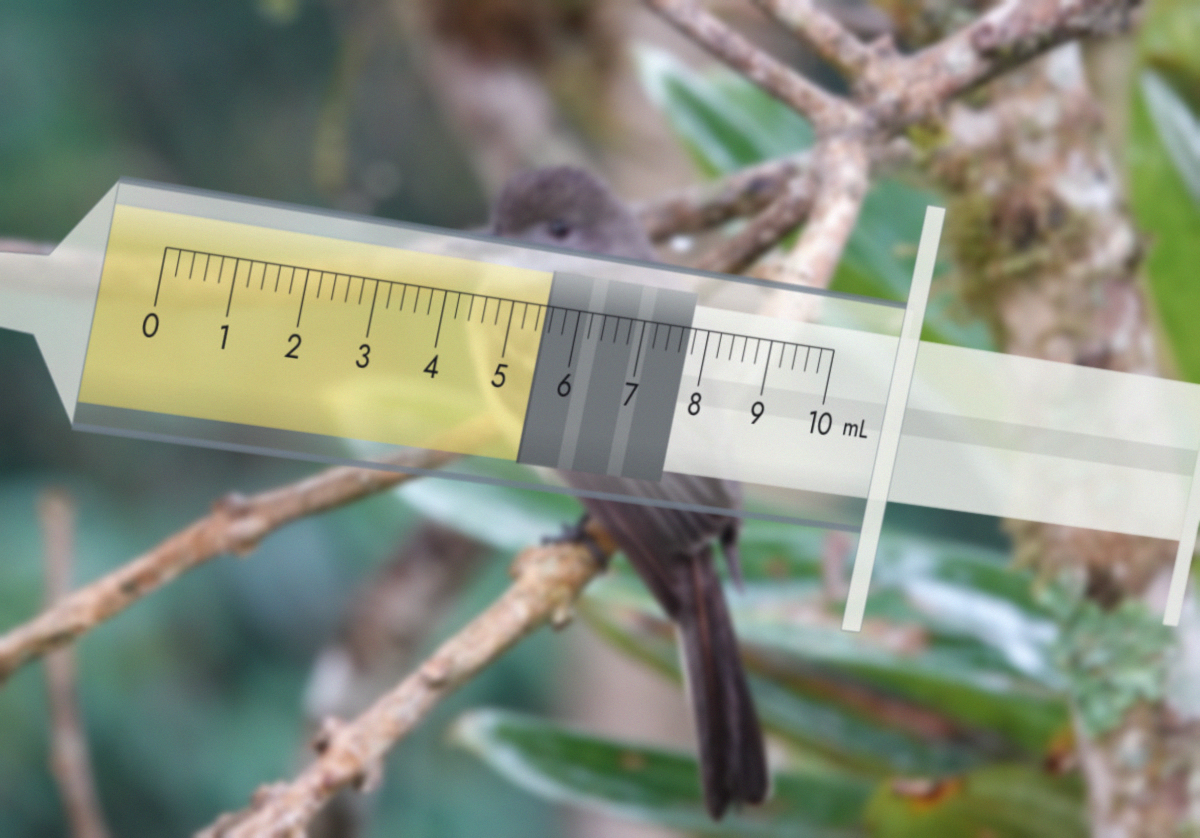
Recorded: value=5.5 unit=mL
